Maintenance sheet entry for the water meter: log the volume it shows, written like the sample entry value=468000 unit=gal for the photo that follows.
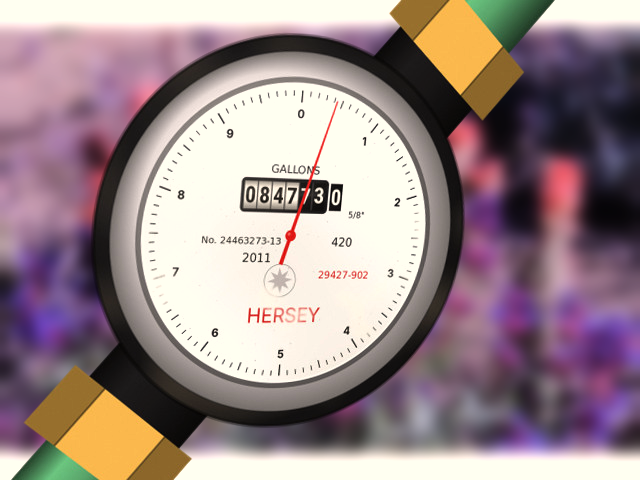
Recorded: value=847730.4 unit=gal
